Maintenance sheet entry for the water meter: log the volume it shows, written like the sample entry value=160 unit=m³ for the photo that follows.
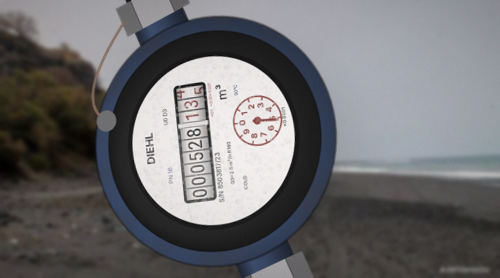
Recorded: value=528.1345 unit=m³
